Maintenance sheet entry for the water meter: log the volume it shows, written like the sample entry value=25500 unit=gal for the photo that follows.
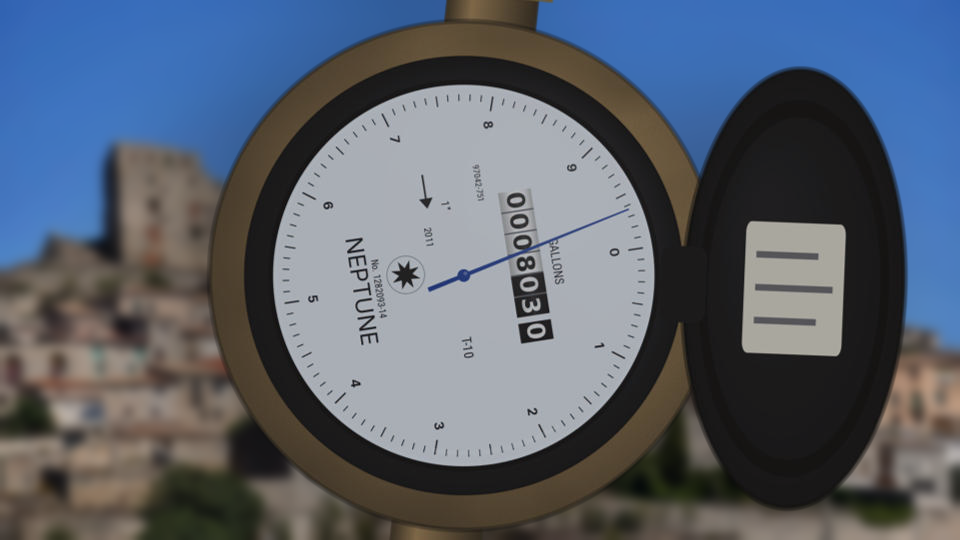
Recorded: value=8029.6 unit=gal
